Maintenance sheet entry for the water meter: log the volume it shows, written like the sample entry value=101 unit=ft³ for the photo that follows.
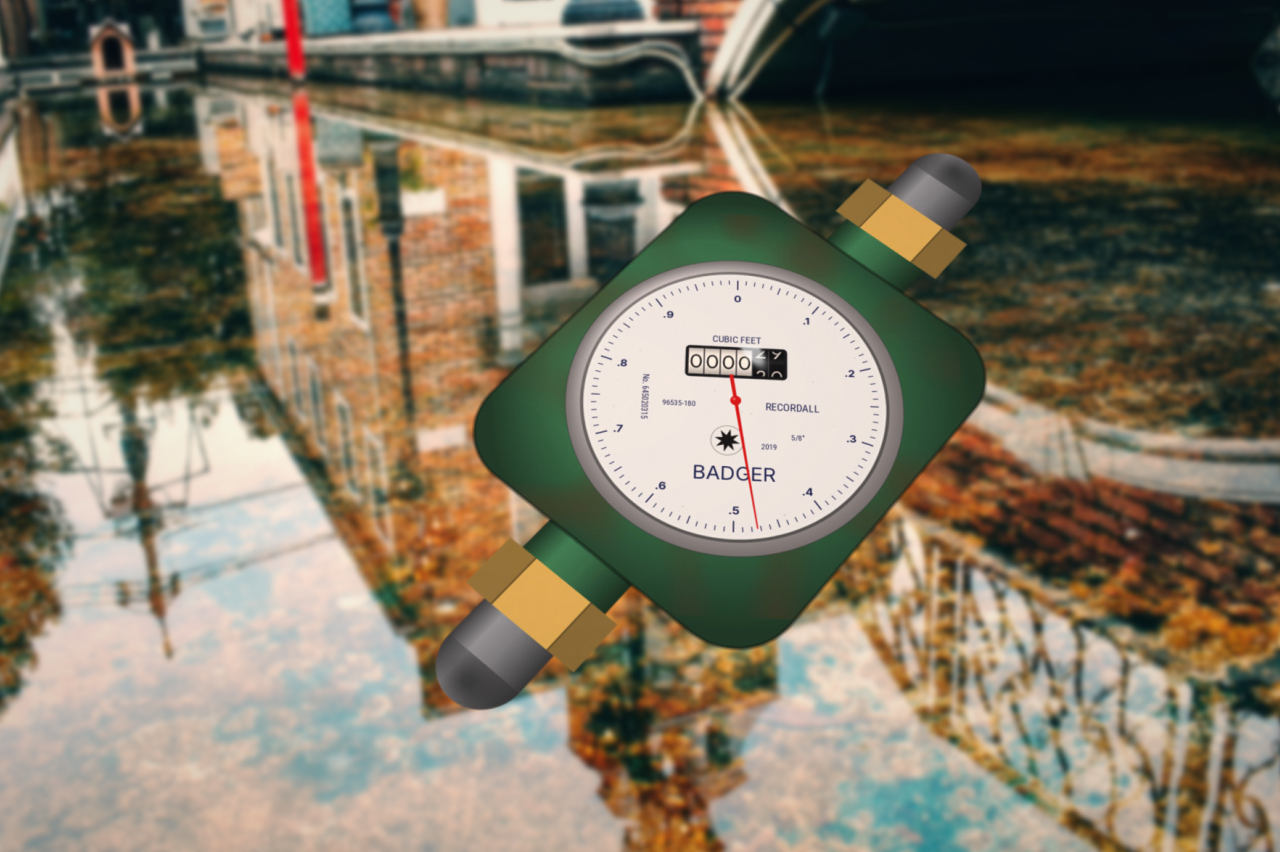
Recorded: value=29.47 unit=ft³
